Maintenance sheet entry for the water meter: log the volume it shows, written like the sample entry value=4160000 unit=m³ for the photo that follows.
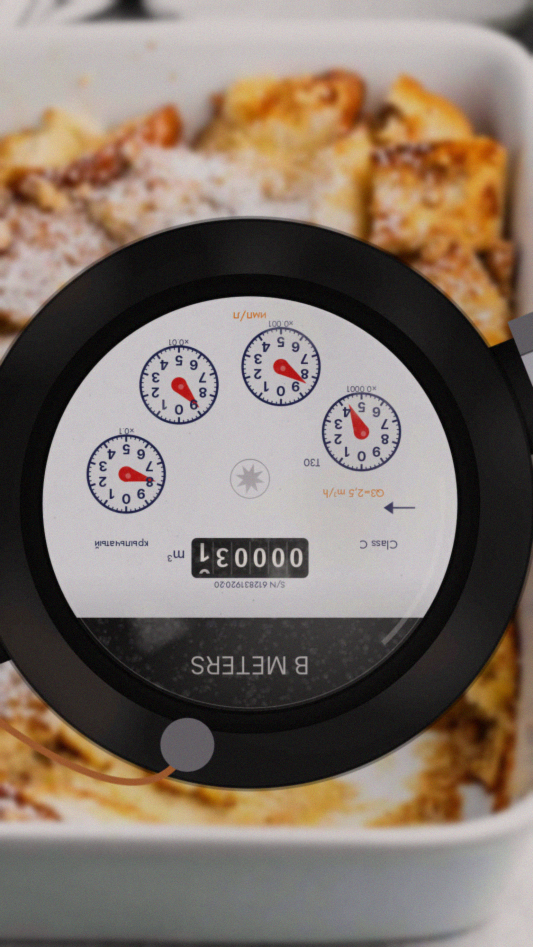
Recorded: value=30.7884 unit=m³
